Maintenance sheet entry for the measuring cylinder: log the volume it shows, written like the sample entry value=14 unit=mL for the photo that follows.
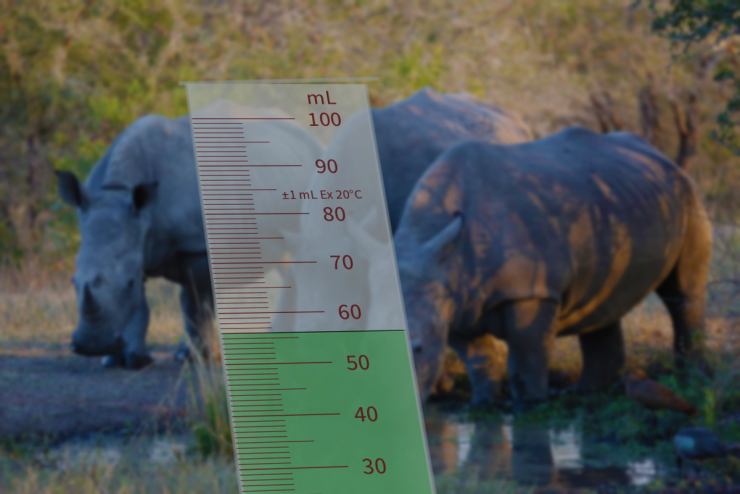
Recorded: value=56 unit=mL
